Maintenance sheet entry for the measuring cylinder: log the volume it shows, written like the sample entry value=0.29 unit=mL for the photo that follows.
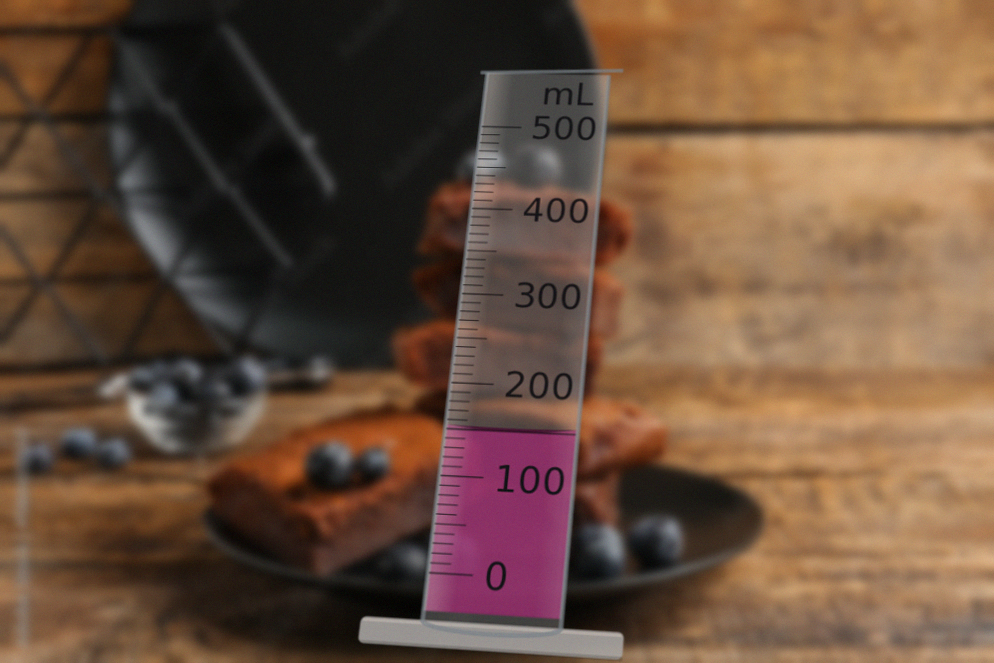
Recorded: value=150 unit=mL
